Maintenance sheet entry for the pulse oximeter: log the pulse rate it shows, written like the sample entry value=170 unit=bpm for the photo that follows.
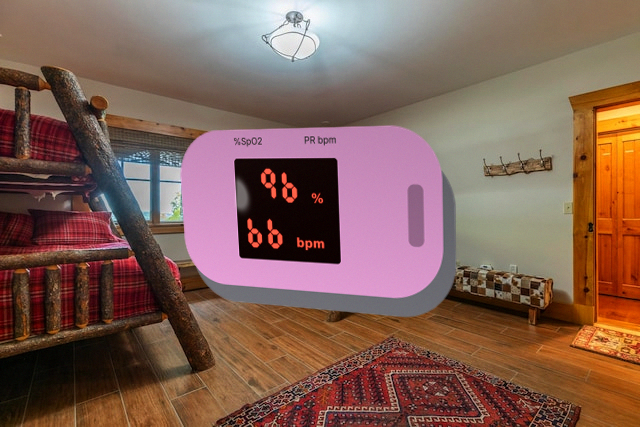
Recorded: value=66 unit=bpm
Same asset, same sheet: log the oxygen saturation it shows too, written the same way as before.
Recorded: value=96 unit=%
